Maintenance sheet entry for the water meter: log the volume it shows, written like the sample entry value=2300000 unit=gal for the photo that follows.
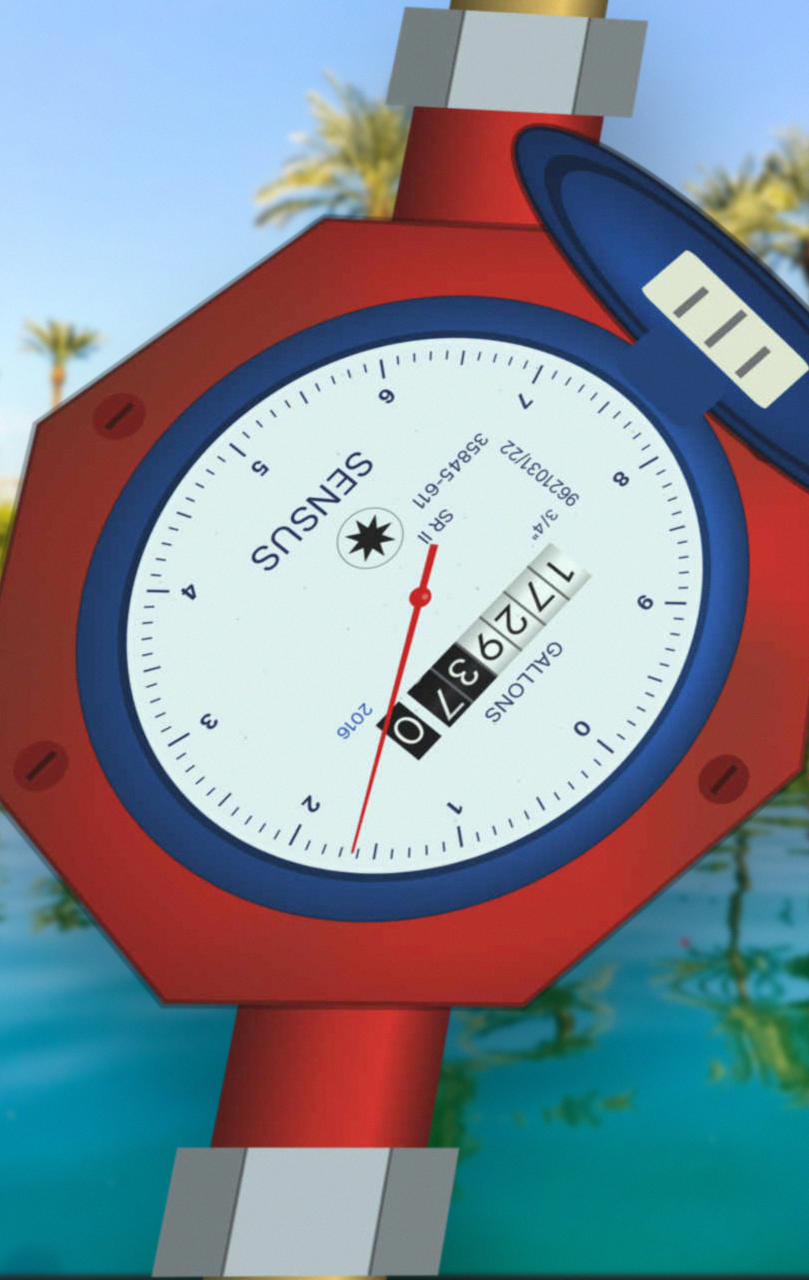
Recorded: value=1729371.6 unit=gal
